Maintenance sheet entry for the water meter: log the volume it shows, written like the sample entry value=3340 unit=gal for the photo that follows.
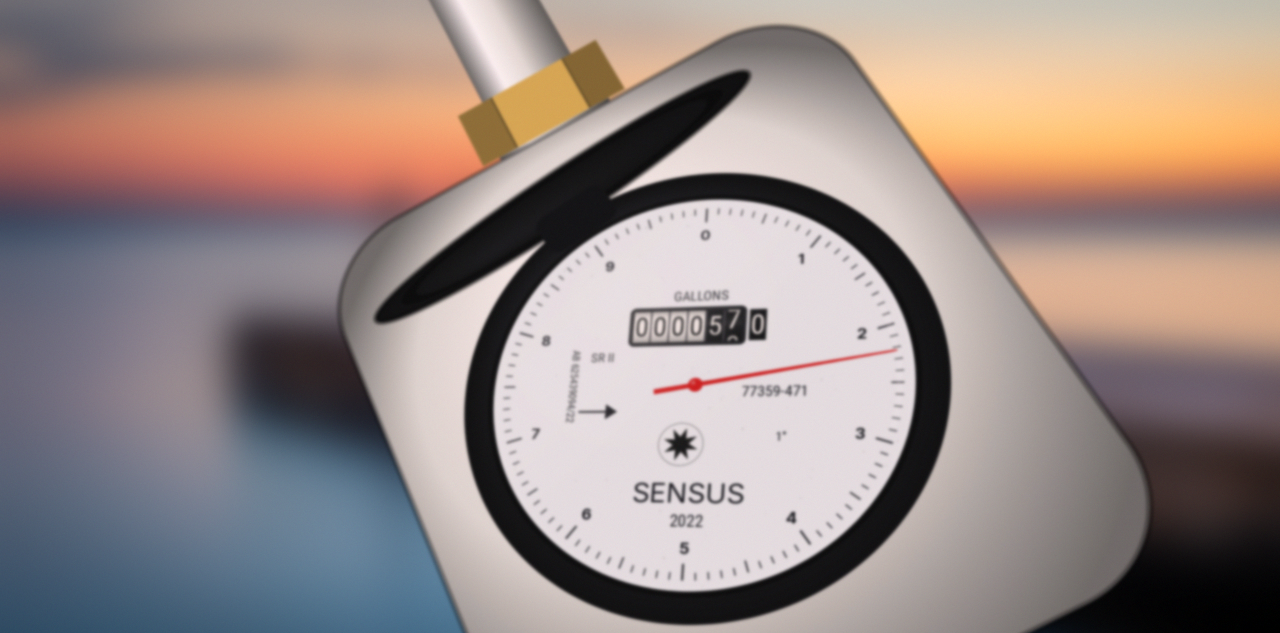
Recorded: value=572.2 unit=gal
